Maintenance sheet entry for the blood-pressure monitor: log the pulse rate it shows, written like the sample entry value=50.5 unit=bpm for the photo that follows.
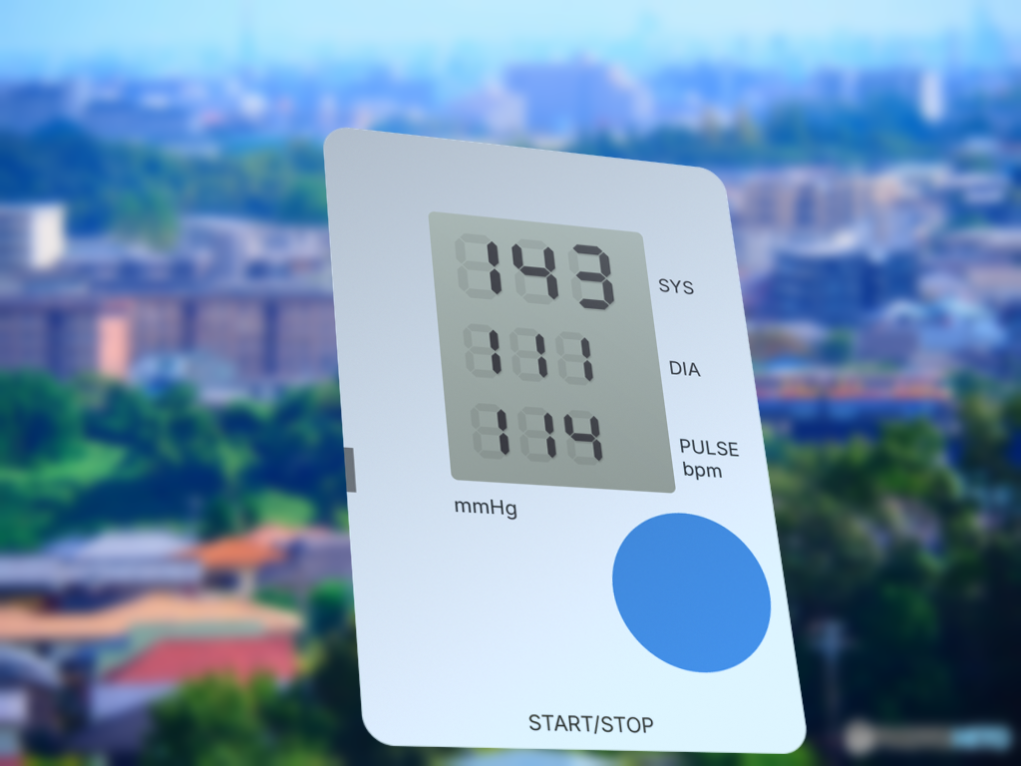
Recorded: value=114 unit=bpm
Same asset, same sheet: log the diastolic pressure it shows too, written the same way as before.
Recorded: value=111 unit=mmHg
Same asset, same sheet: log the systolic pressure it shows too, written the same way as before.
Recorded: value=143 unit=mmHg
